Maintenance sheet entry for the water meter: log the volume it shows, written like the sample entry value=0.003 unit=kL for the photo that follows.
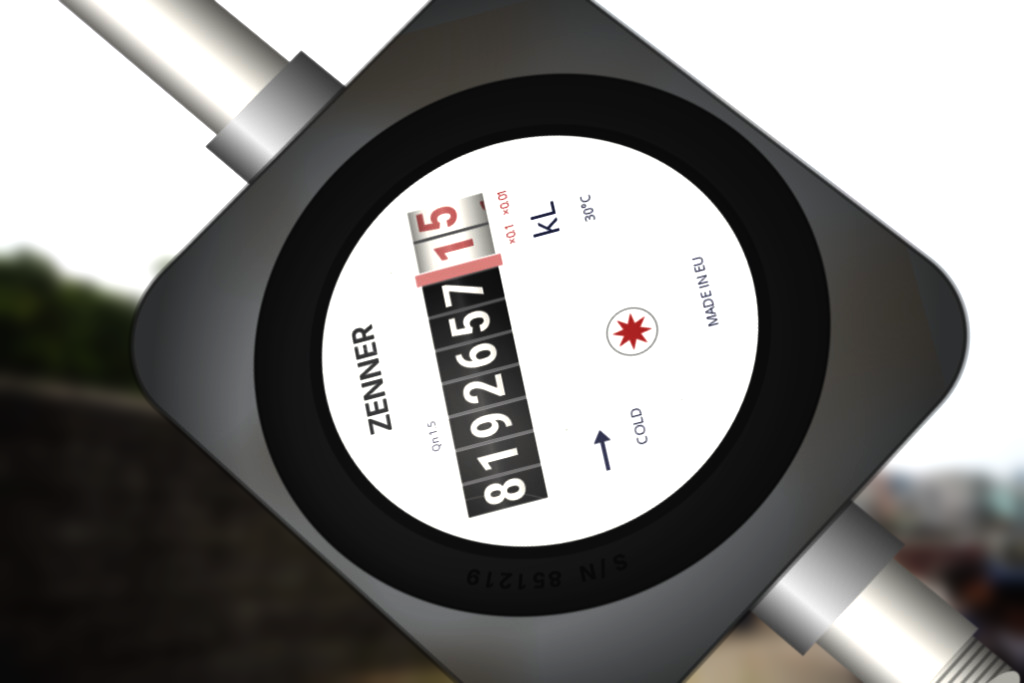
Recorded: value=8192657.15 unit=kL
